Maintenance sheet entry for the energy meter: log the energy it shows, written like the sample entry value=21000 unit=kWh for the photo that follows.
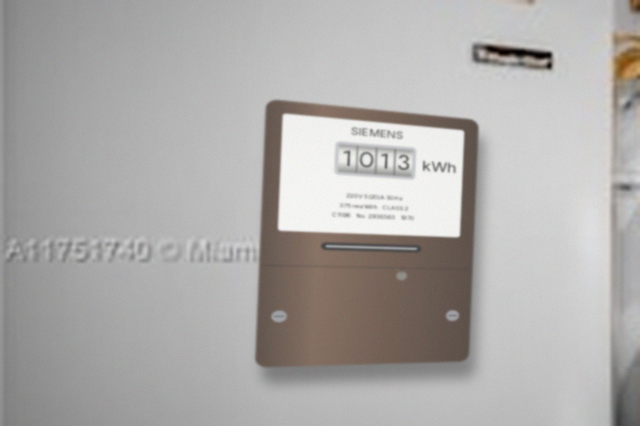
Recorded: value=1013 unit=kWh
